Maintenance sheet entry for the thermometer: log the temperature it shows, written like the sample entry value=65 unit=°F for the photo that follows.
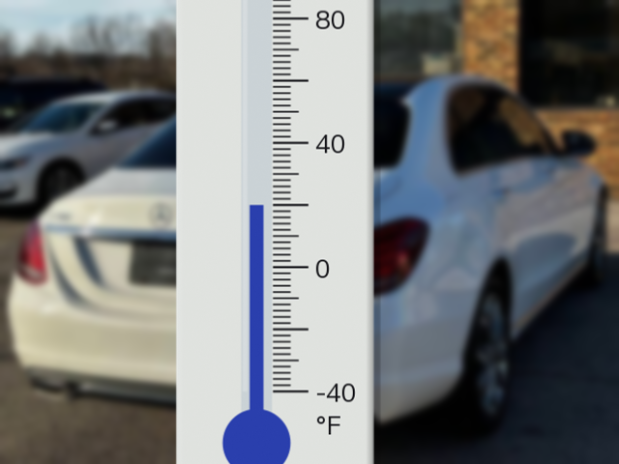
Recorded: value=20 unit=°F
